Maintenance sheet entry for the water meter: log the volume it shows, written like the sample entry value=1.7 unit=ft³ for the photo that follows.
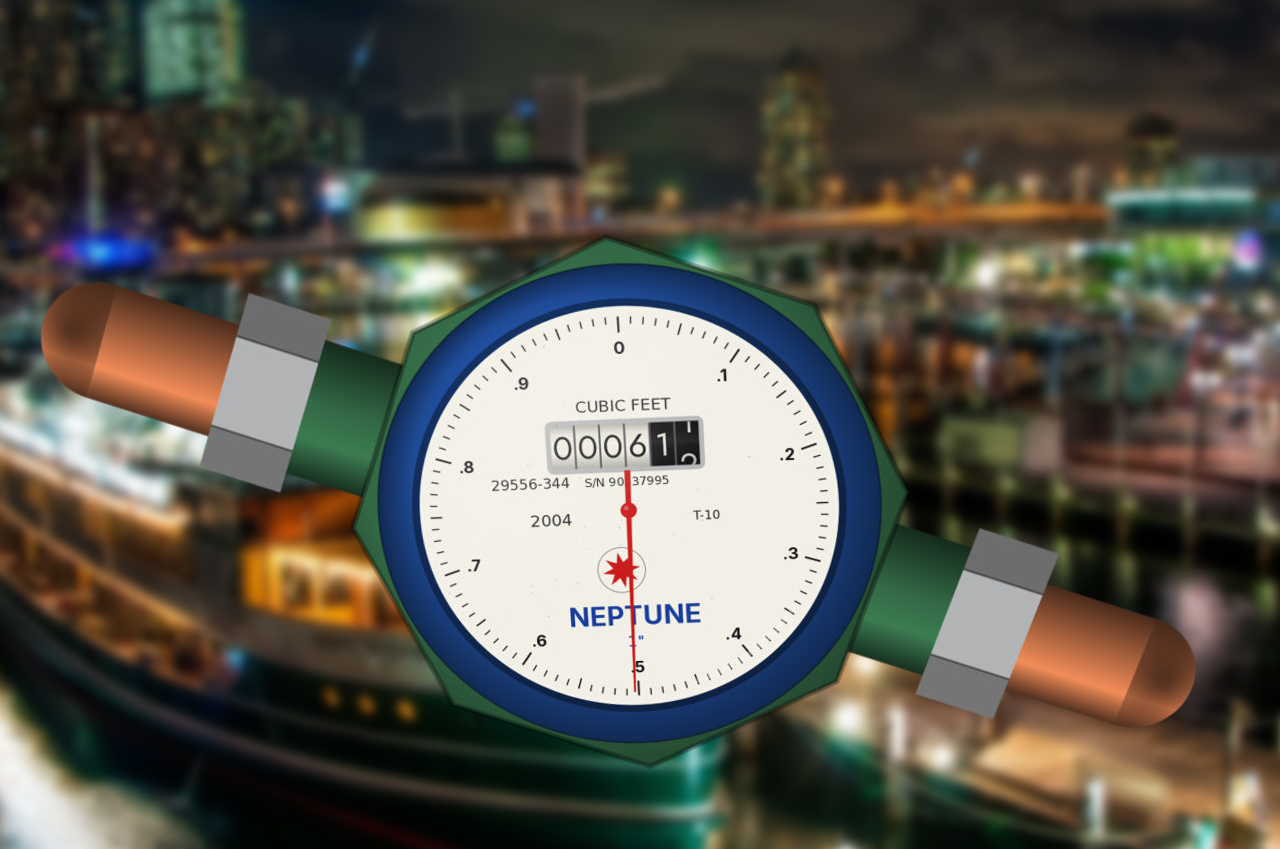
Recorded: value=611.50 unit=ft³
